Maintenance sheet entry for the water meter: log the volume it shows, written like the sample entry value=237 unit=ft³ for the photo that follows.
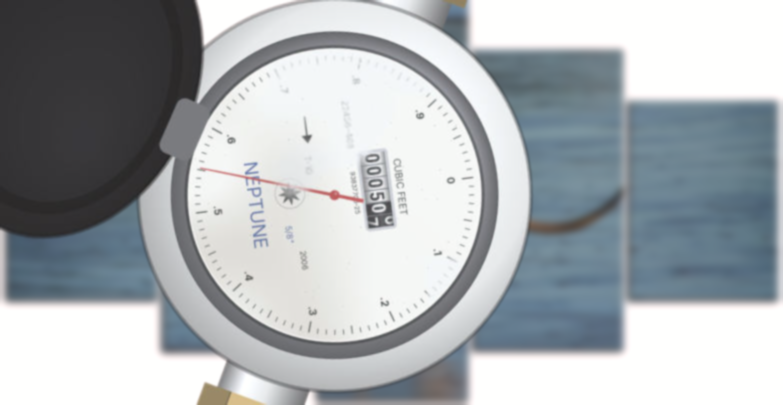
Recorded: value=506.55 unit=ft³
